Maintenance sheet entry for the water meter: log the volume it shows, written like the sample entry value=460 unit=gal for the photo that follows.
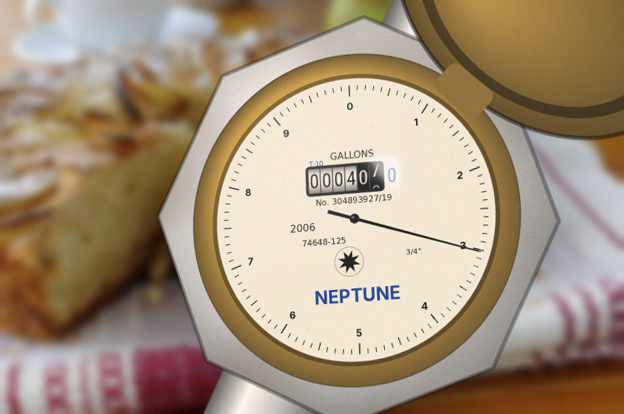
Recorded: value=4073.0 unit=gal
